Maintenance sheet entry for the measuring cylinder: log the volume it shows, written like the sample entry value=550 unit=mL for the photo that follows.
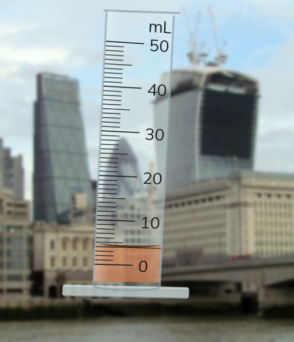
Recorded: value=4 unit=mL
